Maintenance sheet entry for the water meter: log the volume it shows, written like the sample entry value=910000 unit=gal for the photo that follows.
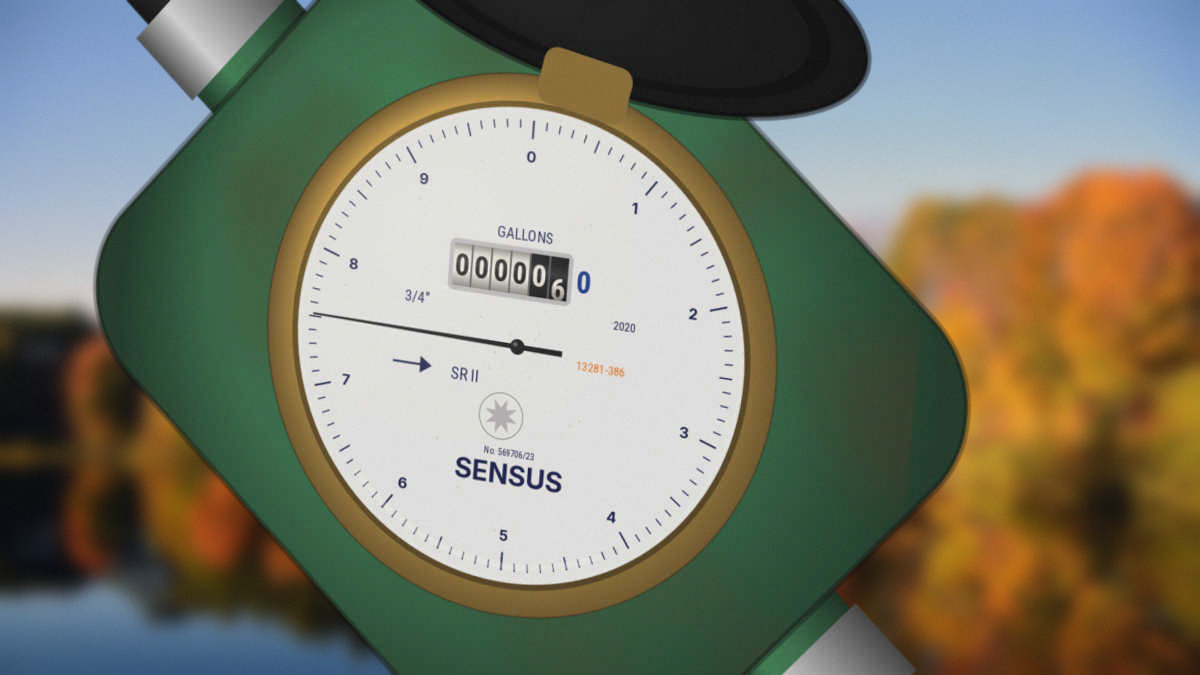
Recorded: value=57.5 unit=gal
